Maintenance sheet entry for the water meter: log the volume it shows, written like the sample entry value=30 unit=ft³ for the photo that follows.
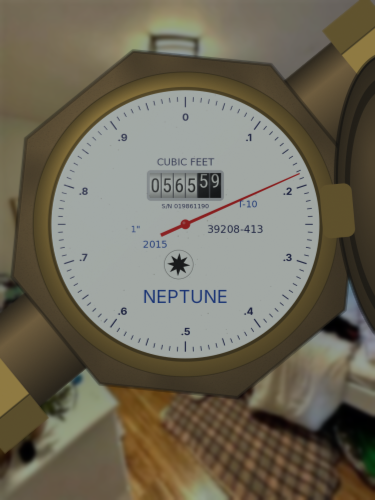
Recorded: value=56559.18 unit=ft³
